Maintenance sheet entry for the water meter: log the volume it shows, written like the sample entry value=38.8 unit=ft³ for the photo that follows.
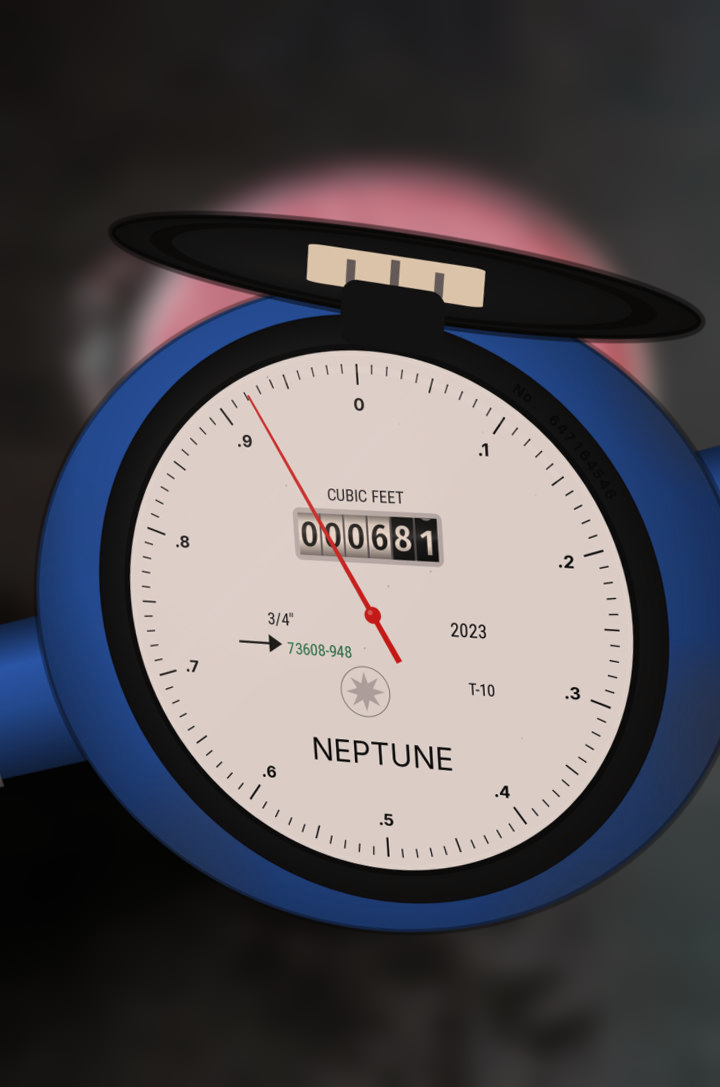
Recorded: value=680.92 unit=ft³
